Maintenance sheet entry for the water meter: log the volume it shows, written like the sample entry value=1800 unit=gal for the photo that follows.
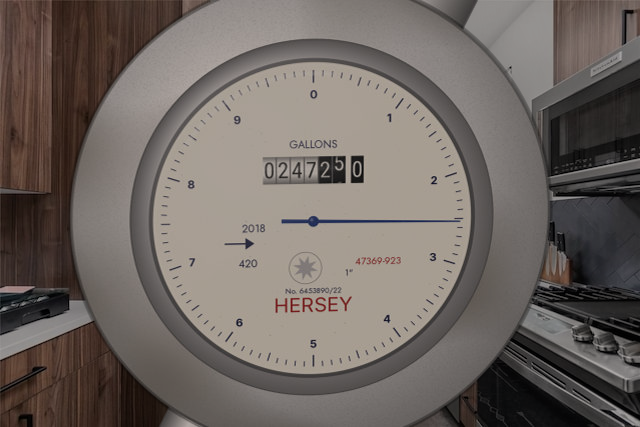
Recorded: value=247252.5 unit=gal
